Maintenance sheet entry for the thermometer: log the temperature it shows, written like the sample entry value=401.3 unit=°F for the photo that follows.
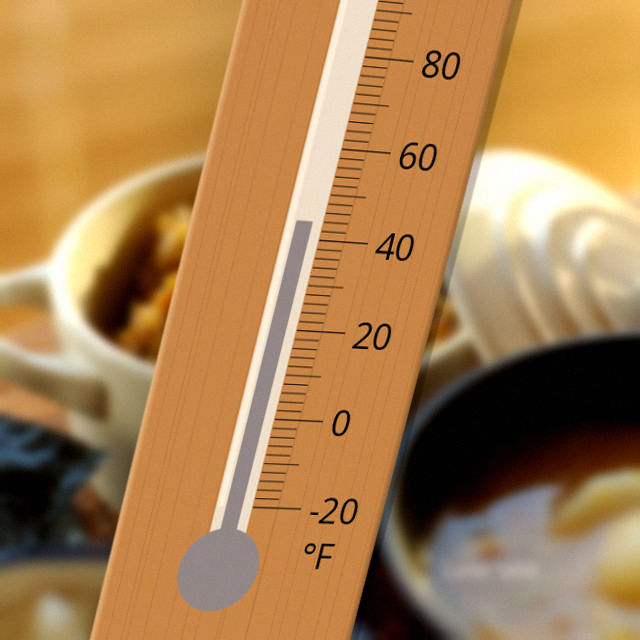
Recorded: value=44 unit=°F
